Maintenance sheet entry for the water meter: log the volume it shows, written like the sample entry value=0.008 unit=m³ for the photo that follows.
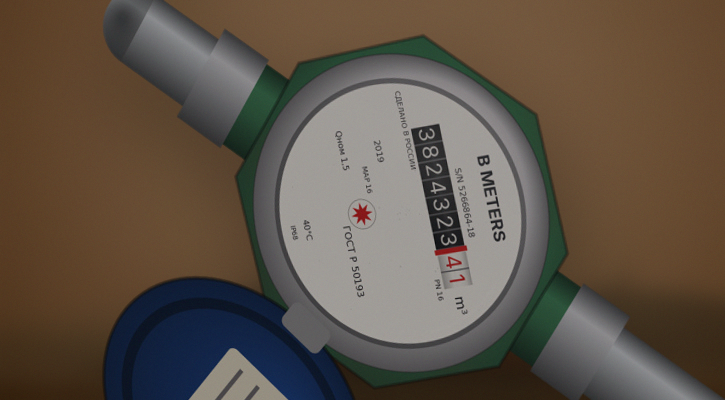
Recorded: value=3824323.41 unit=m³
